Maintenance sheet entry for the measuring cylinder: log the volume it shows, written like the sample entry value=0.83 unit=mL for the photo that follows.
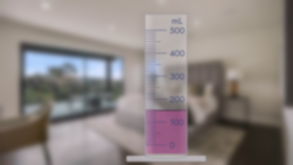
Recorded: value=150 unit=mL
